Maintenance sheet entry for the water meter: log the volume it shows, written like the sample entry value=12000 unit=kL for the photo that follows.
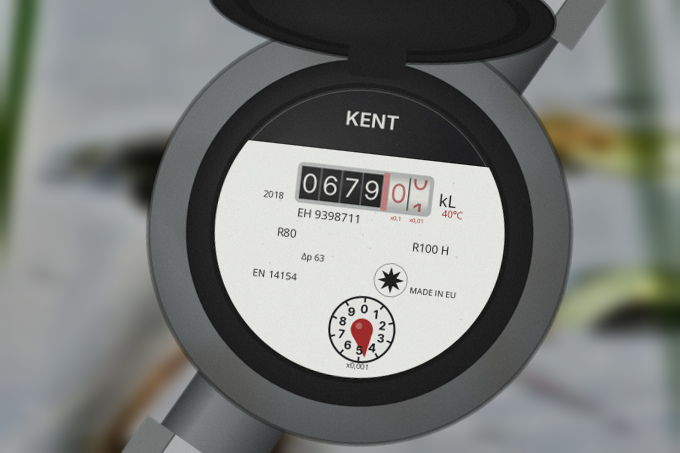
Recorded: value=679.004 unit=kL
